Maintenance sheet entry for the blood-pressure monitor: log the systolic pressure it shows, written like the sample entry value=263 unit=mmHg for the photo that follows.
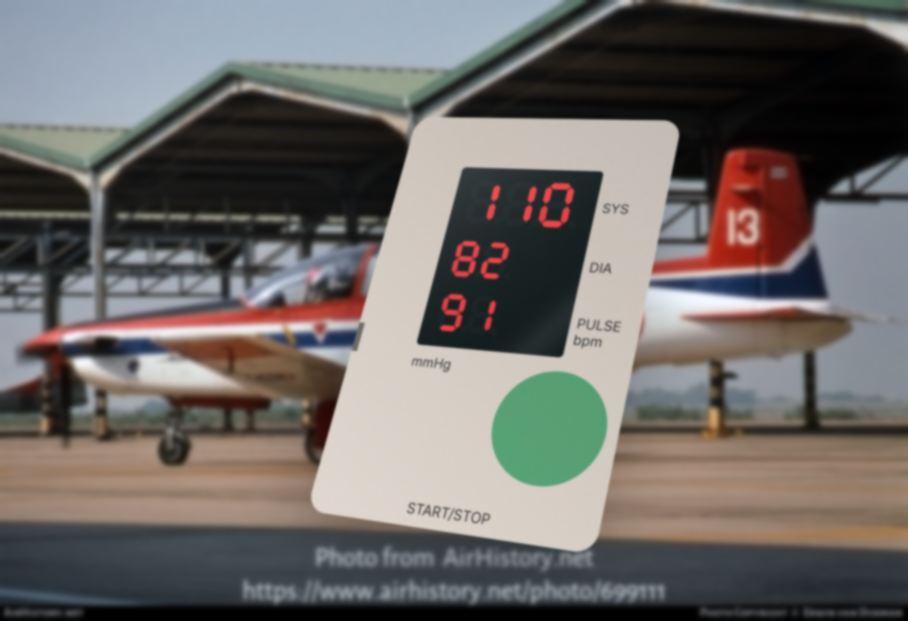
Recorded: value=110 unit=mmHg
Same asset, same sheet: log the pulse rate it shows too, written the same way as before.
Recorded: value=91 unit=bpm
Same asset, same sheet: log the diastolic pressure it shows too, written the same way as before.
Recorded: value=82 unit=mmHg
